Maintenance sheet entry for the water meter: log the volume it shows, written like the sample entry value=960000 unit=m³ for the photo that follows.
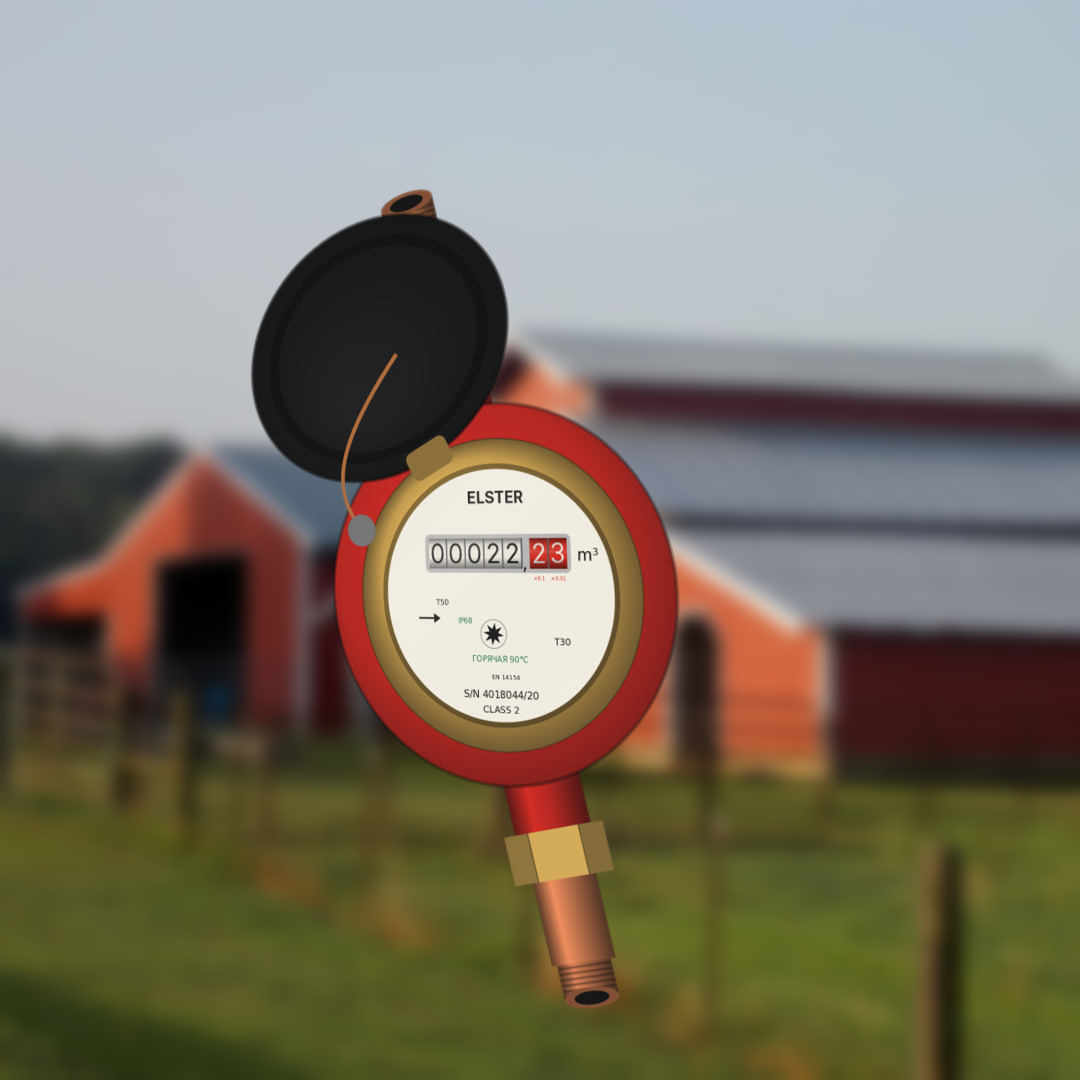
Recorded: value=22.23 unit=m³
